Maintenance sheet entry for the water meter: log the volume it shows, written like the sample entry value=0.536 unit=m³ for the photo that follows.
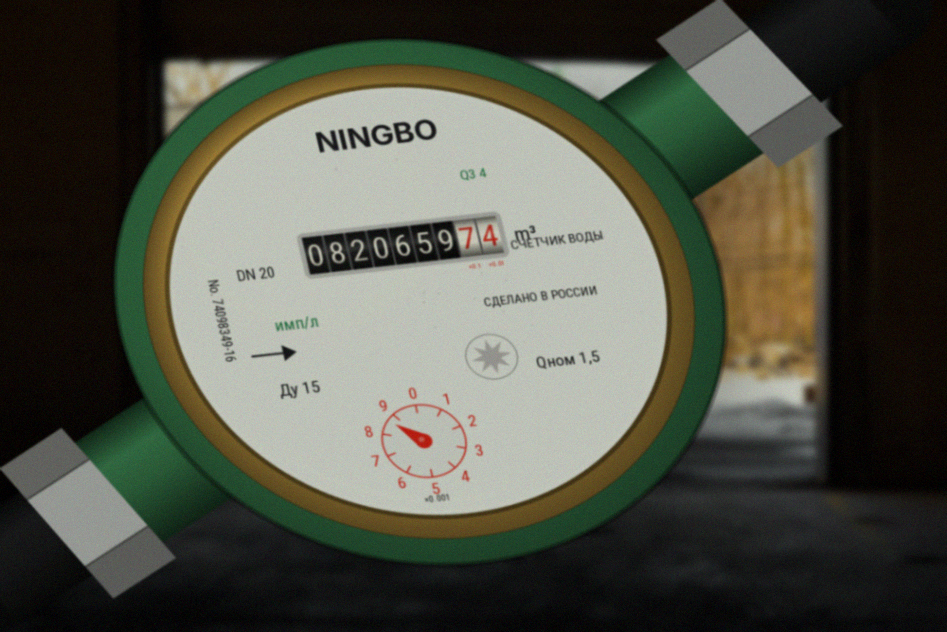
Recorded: value=820659.748 unit=m³
